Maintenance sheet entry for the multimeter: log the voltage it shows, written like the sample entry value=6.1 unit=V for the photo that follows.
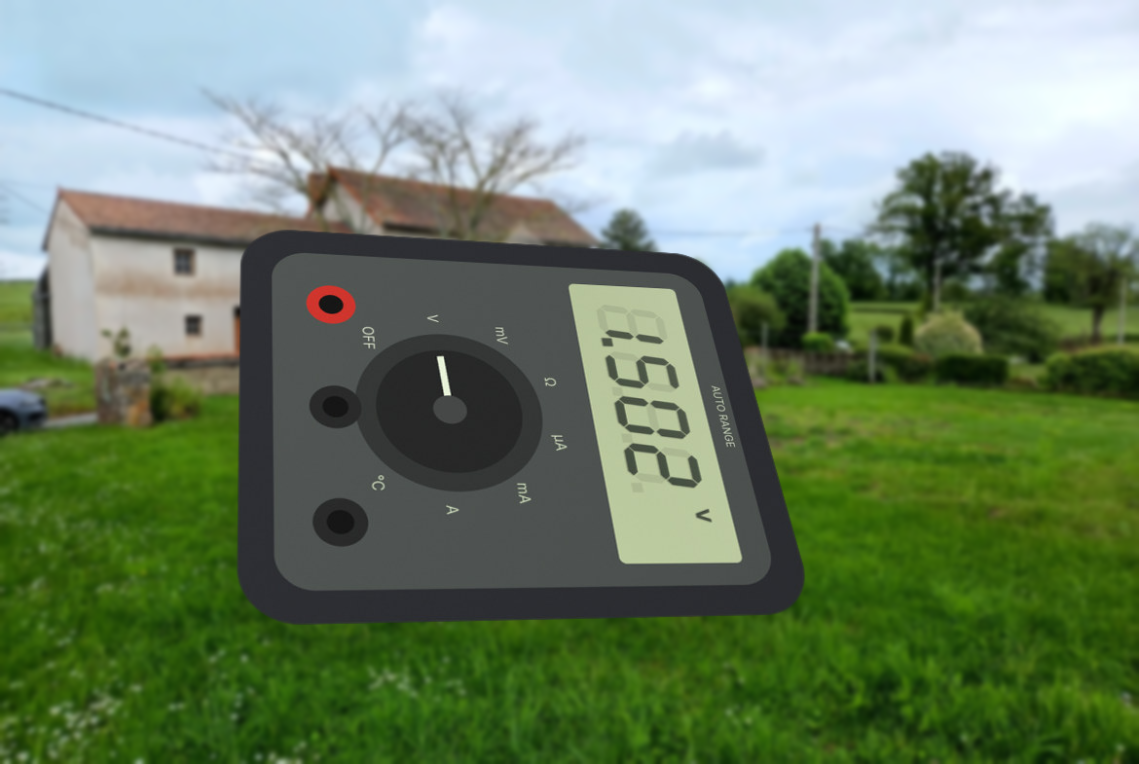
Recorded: value=1.502 unit=V
